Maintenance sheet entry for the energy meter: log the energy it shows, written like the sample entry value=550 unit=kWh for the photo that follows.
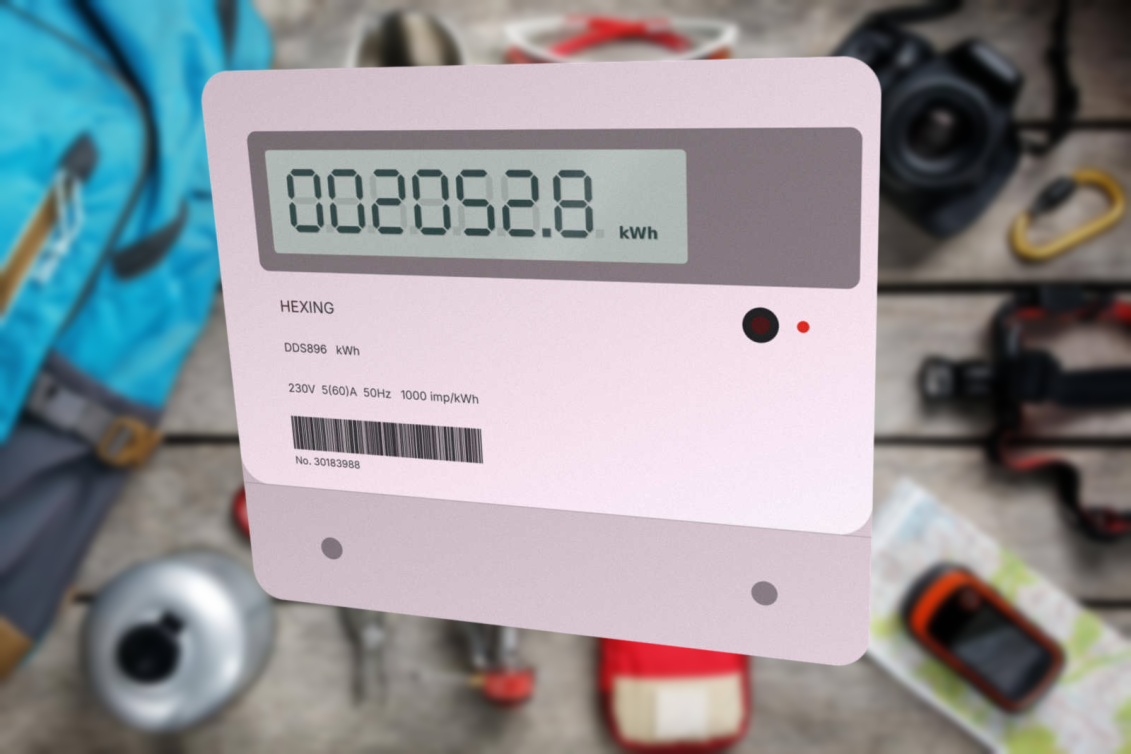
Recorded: value=2052.8 unit=kWh
